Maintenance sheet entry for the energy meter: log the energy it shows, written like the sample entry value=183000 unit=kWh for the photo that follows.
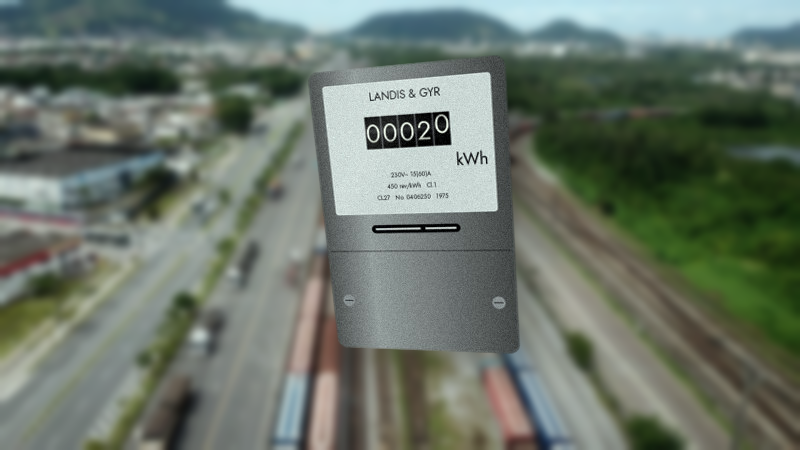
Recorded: value=20 unit=kWh
